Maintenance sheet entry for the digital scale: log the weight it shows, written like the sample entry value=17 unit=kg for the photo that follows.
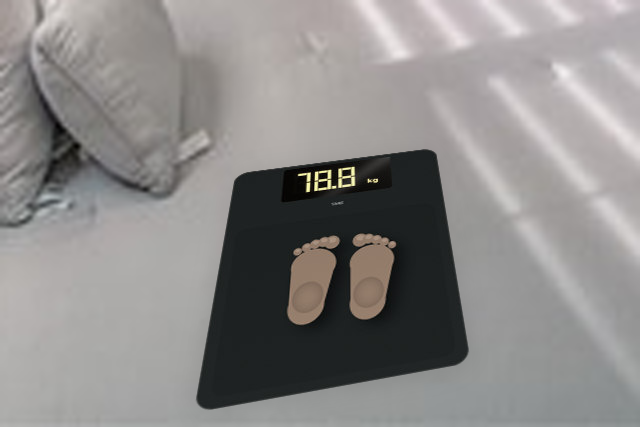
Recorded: value=78.8 unit=kg
